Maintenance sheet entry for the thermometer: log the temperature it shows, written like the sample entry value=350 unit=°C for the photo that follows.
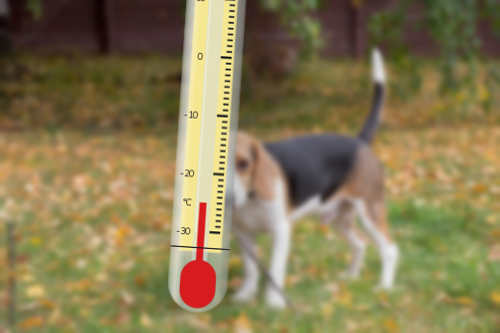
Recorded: value=-25 unit=°C
